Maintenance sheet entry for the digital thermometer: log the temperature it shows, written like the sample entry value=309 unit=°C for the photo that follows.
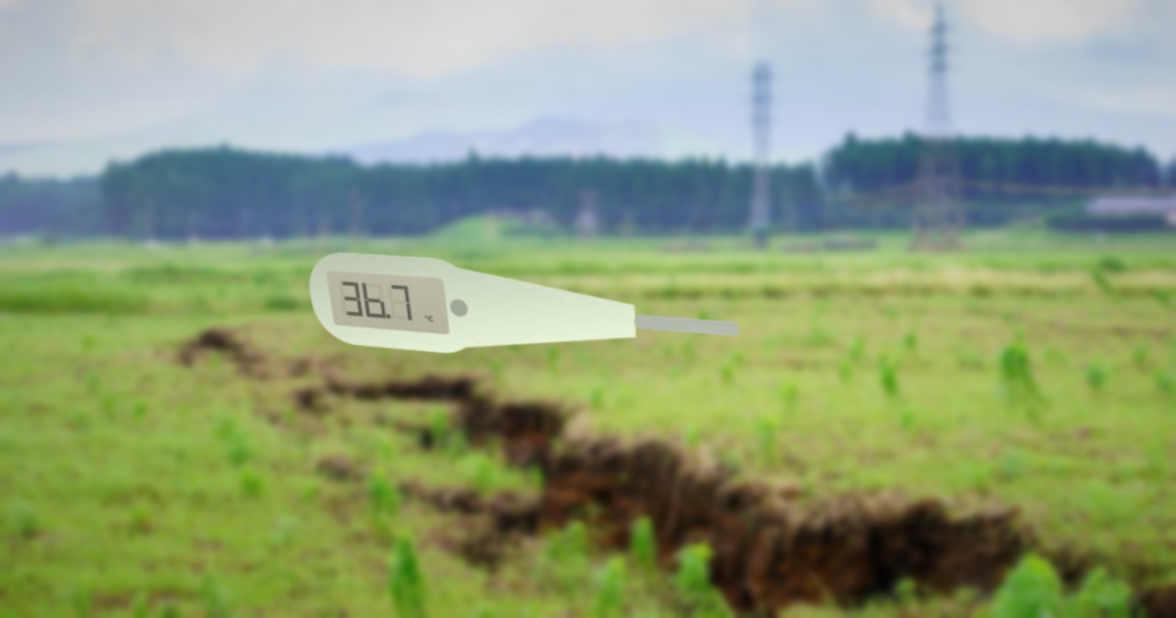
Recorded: value=36.7 unit=°C
